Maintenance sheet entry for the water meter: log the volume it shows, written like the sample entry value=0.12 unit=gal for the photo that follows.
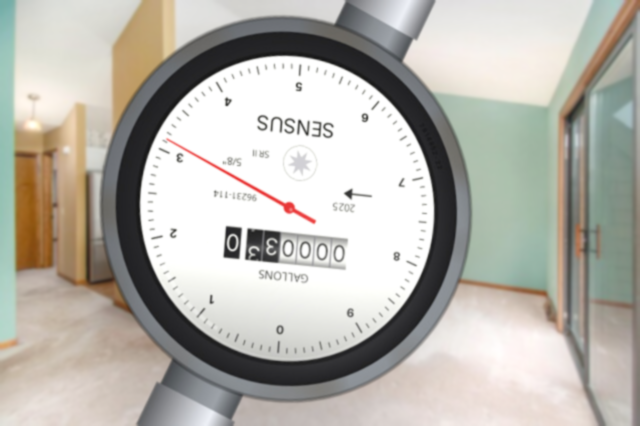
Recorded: value=333.1 unit=gal
